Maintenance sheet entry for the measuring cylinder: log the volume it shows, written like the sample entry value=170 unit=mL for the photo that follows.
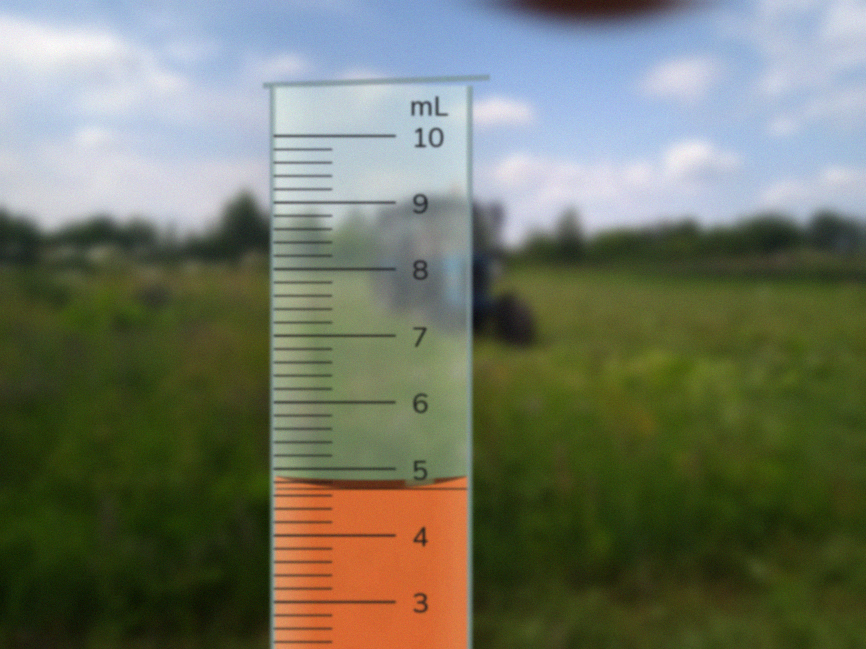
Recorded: value=4.7 unit=mL
